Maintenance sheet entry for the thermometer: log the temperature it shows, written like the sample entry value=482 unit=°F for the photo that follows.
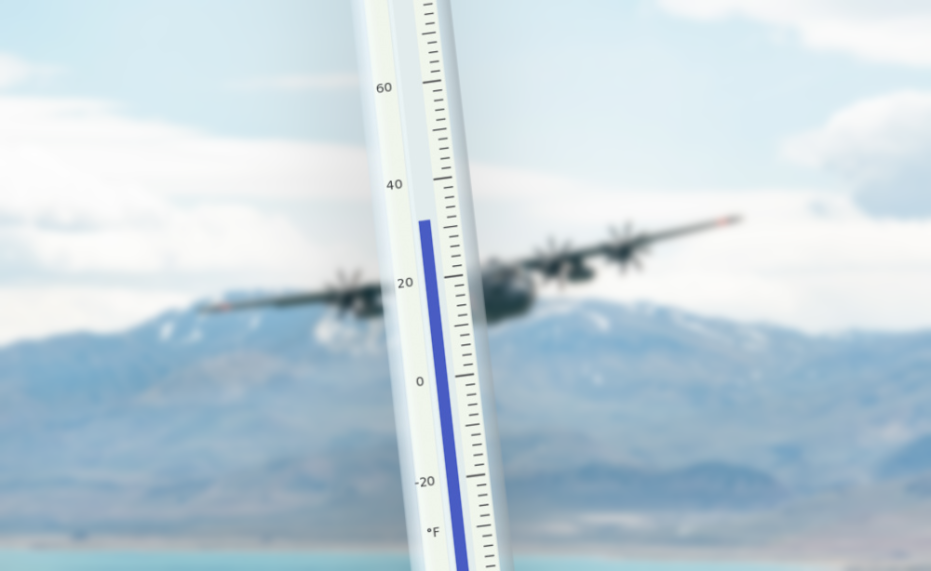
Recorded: value=32 unit=°F
